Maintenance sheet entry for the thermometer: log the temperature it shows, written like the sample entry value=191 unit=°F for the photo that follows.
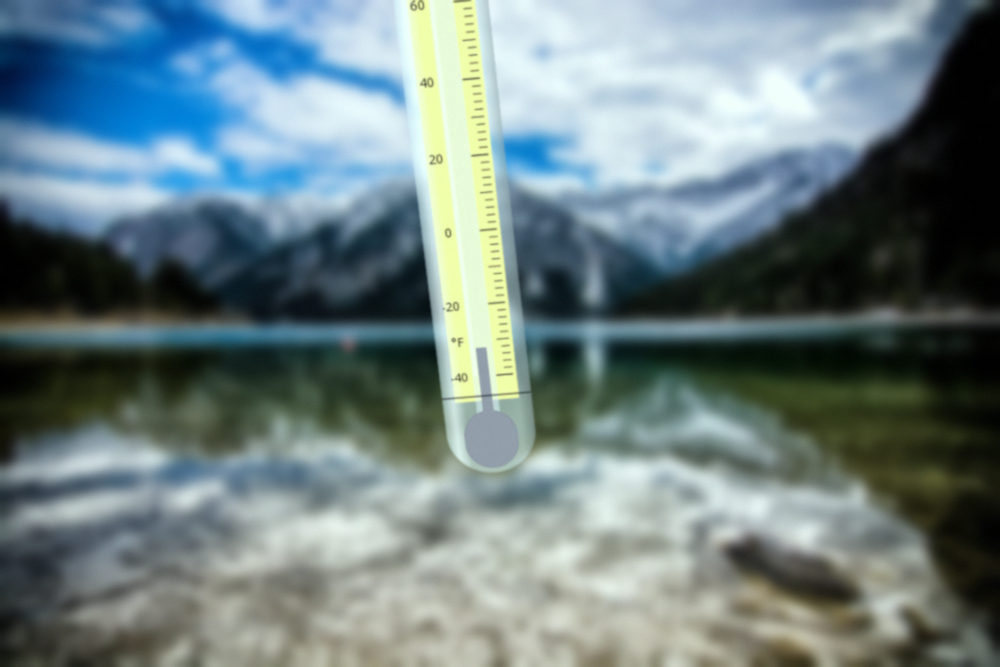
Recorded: value=-32 unit=°F
